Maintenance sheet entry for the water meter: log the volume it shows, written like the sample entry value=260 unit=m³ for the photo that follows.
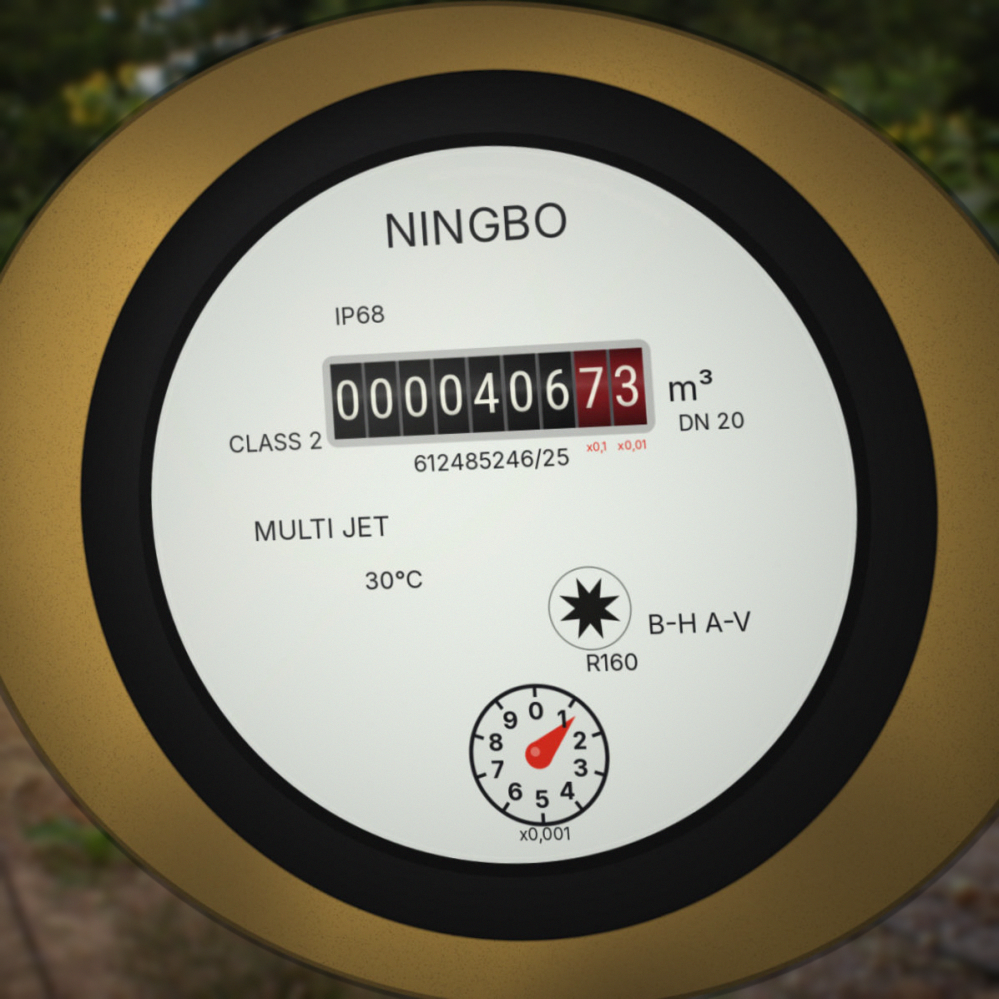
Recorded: value=406.731 unit=m³
